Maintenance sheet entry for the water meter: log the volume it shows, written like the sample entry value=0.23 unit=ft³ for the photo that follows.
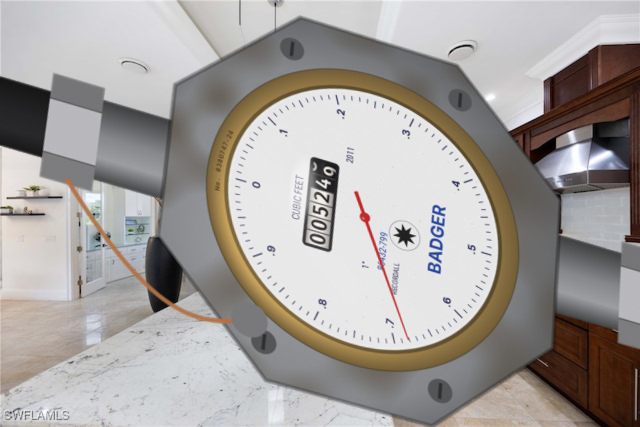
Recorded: value=5248.68 unit=ft³
